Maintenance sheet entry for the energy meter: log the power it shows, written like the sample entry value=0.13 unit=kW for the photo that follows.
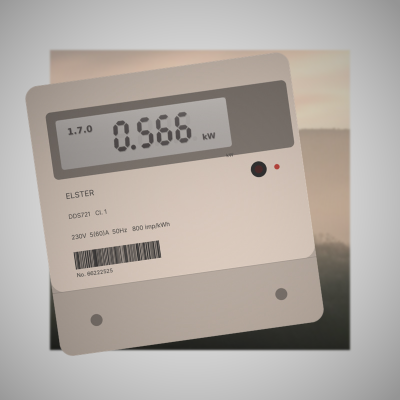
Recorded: value=0.566 unit=kW
